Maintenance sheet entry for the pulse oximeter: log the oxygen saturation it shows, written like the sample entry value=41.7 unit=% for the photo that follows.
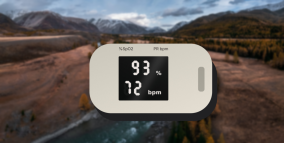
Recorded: value=93 unit=%
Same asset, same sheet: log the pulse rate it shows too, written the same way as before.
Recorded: value=72 unit=bpm
